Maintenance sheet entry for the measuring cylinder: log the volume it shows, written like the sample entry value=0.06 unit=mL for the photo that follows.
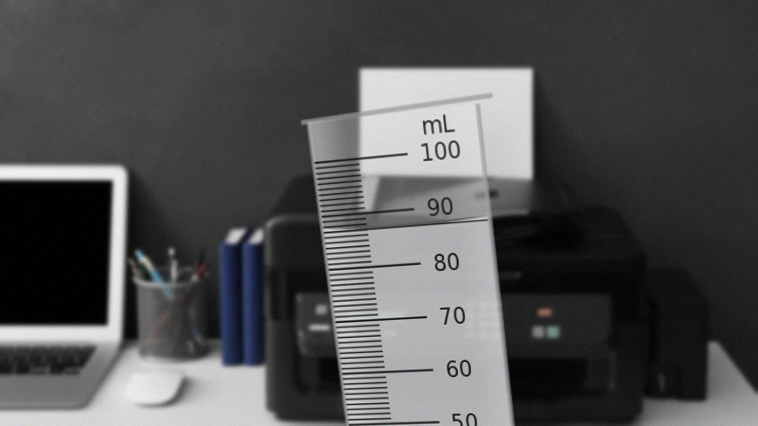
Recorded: value=87 unit=mL
